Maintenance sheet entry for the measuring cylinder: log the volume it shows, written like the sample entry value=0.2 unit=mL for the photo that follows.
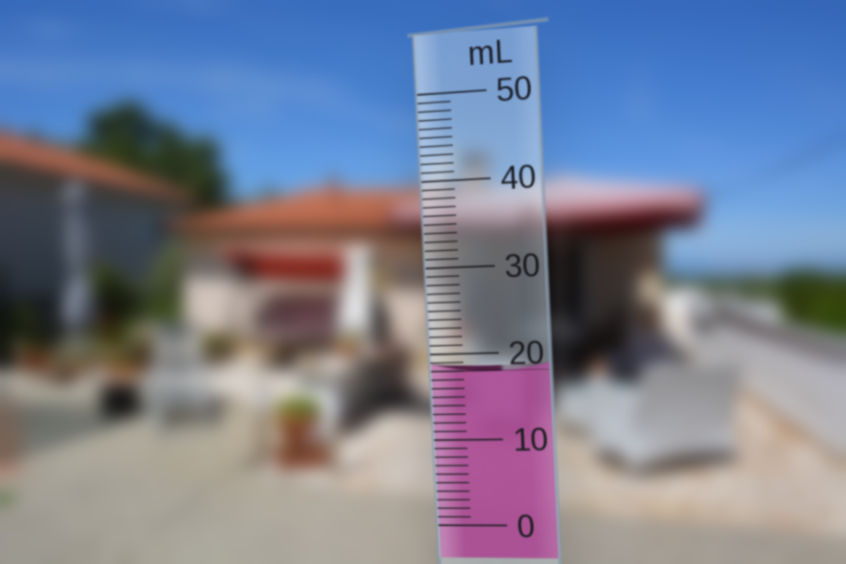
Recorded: value=18 unit=mL
